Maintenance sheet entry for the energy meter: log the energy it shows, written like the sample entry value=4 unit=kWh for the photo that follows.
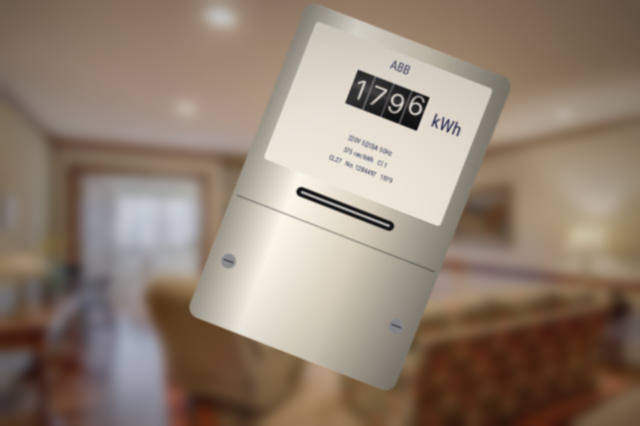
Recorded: value=1796 unit=kWh
